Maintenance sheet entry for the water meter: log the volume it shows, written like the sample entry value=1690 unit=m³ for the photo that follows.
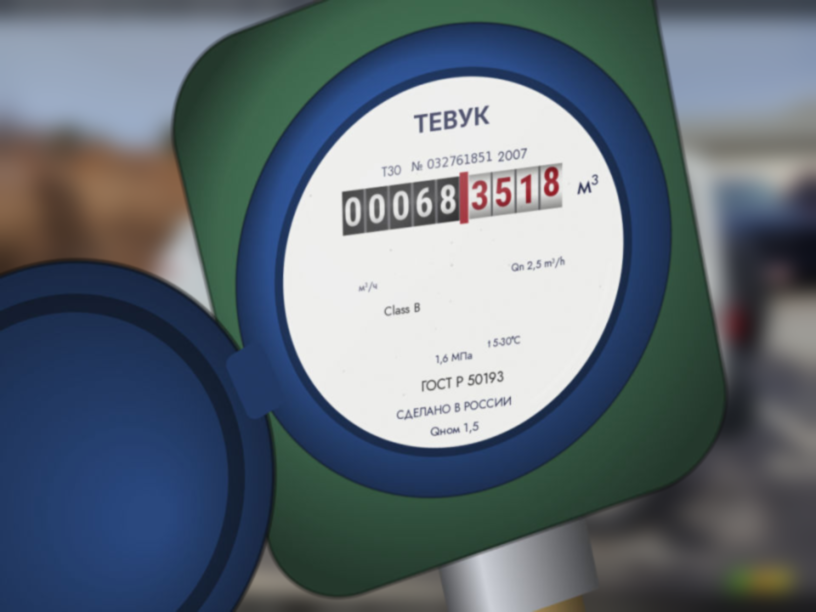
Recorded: value=68.3518 unit=m³
